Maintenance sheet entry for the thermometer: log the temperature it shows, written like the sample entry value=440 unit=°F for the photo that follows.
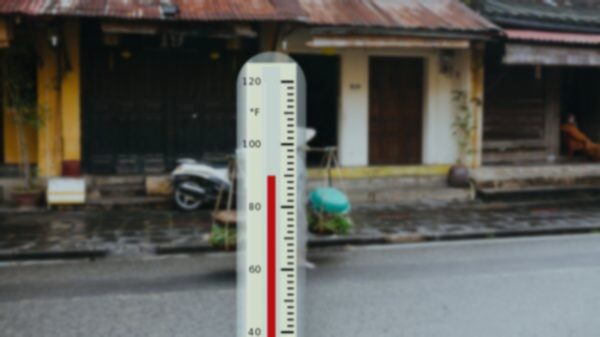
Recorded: value=90 unit=°F
